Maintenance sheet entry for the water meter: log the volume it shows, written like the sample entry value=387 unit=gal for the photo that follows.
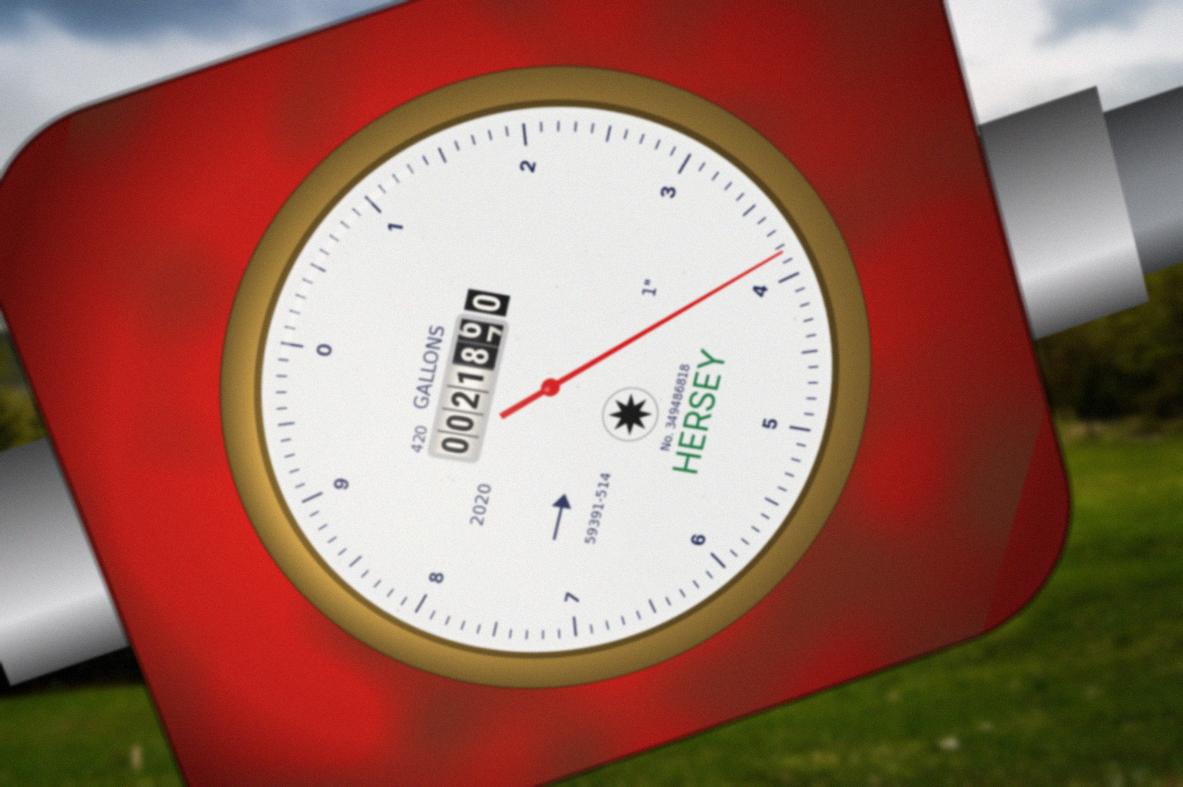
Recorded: value=21863.8 unit=gal
